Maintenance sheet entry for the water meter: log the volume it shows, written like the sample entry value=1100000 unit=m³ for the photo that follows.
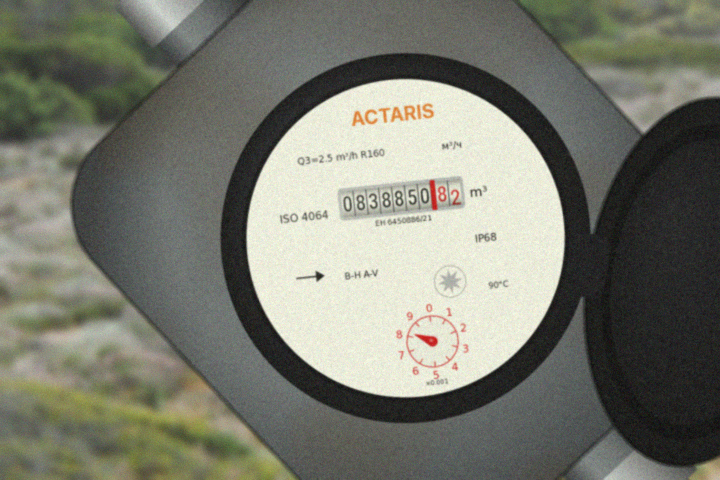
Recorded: value=838850.818 unit=m³
